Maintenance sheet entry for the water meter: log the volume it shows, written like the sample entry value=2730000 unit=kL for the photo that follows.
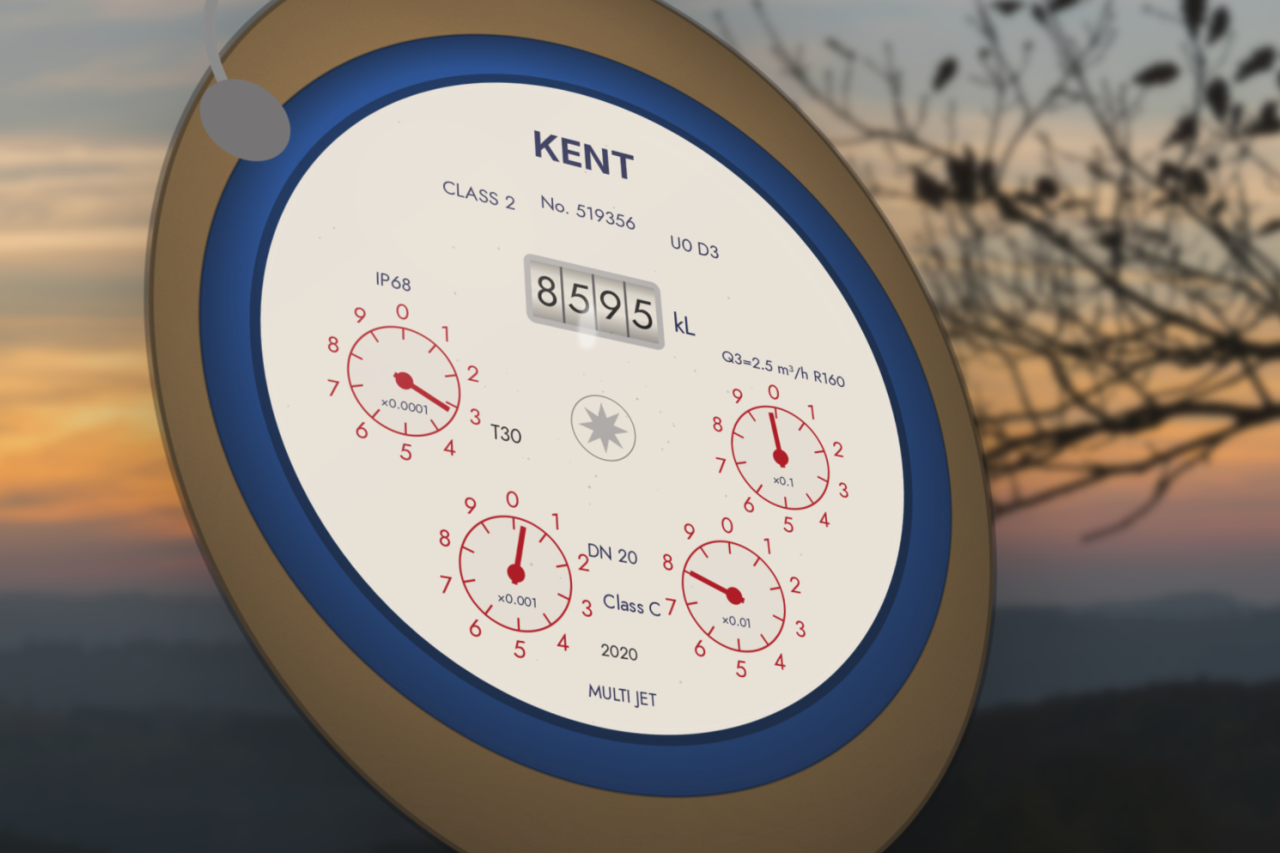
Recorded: value=8594.9803 unit=kL
